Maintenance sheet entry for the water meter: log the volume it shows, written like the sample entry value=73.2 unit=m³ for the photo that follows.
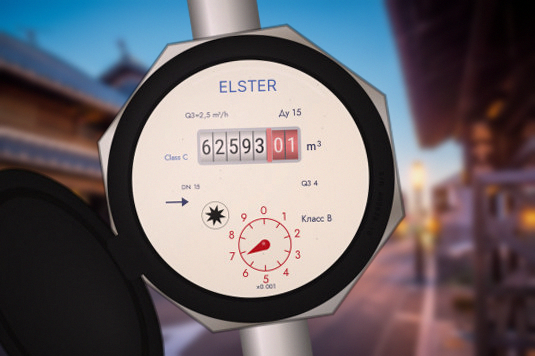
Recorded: value=62593.016 unit=m³
